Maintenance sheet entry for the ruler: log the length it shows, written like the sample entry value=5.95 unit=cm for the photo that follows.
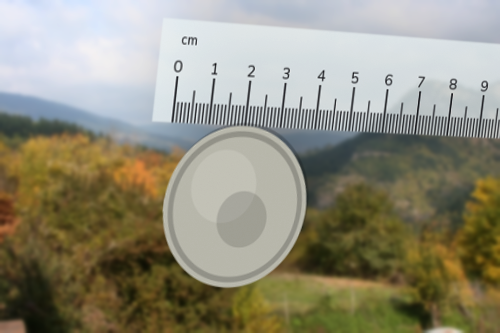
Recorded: value=4 unit=cm
